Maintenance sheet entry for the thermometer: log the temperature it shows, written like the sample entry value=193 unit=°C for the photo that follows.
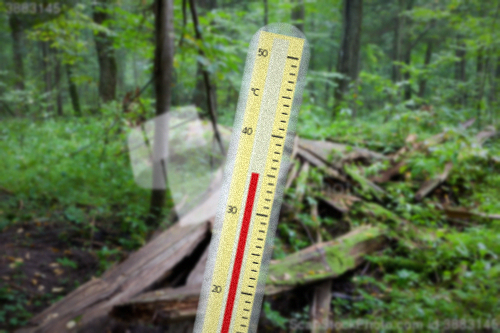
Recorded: value=35 unit=°C
